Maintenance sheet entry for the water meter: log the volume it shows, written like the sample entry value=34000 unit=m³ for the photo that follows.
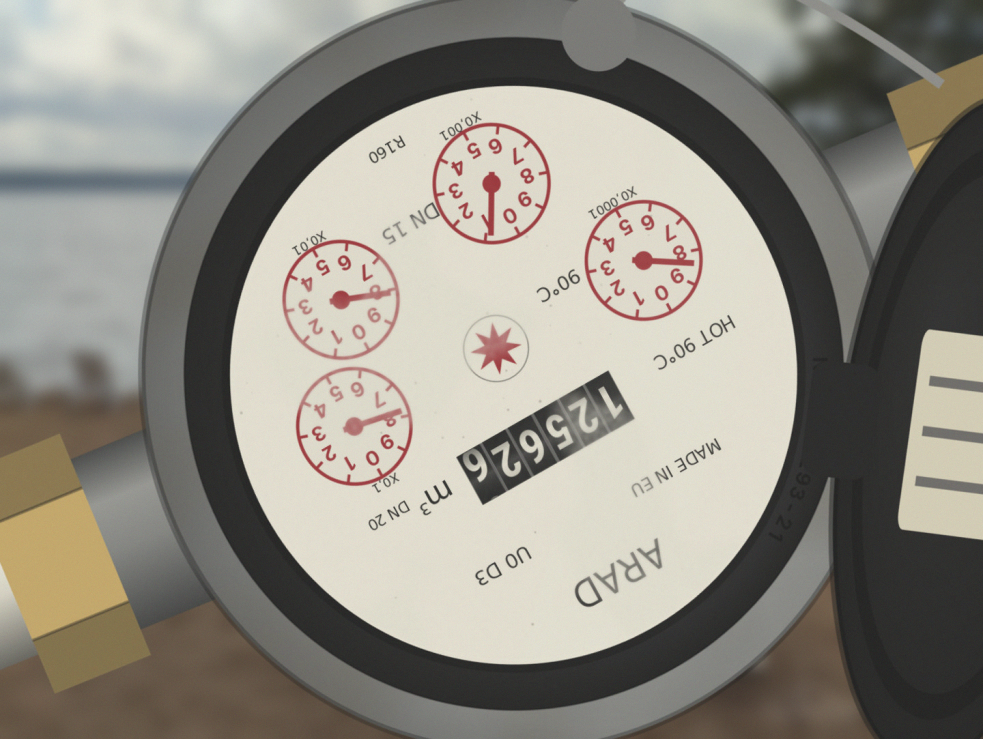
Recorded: value=125625.7808 unit=m³
